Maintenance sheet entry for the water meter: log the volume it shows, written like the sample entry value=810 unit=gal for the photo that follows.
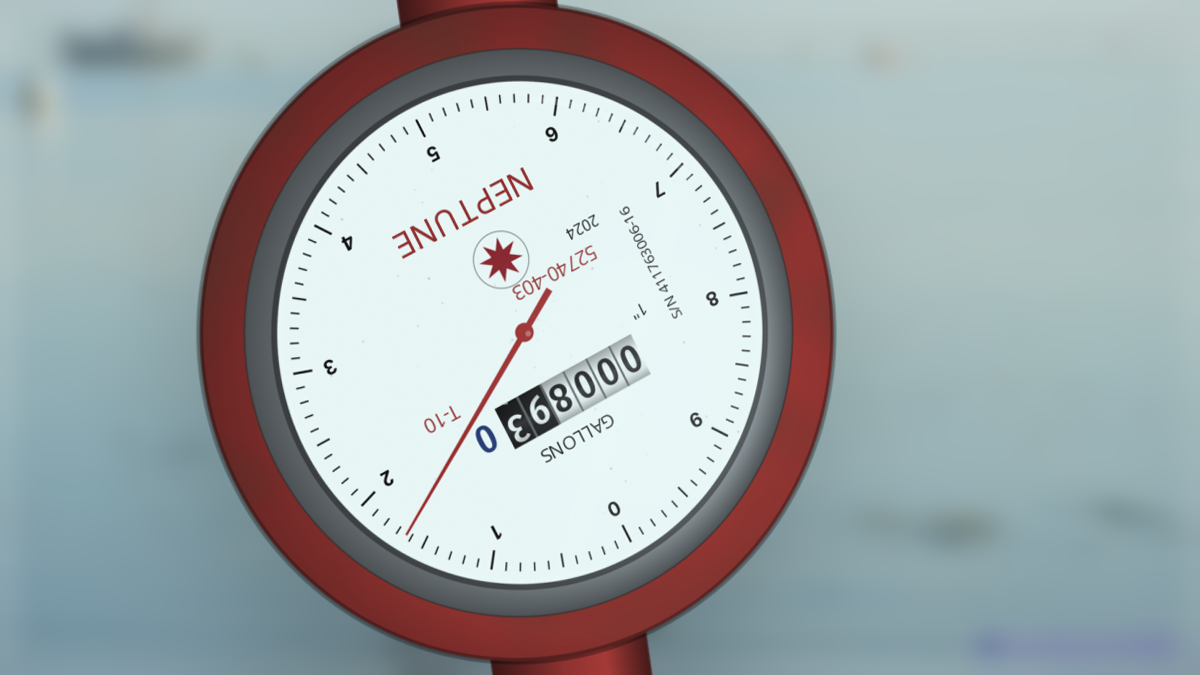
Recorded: value=8931.6 unit=gal
